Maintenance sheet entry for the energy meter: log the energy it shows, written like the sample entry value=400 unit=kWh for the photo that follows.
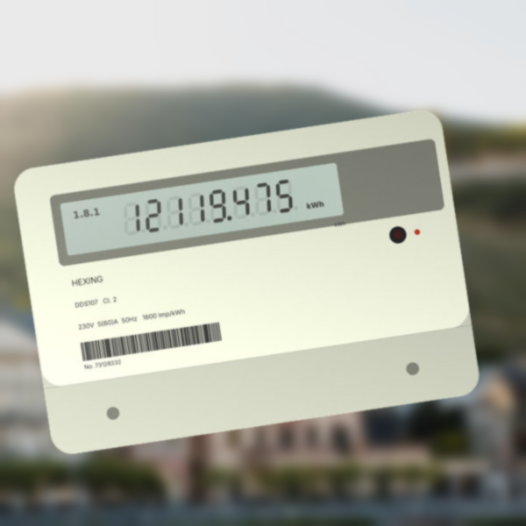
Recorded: value=12119.475 unit=kWh
